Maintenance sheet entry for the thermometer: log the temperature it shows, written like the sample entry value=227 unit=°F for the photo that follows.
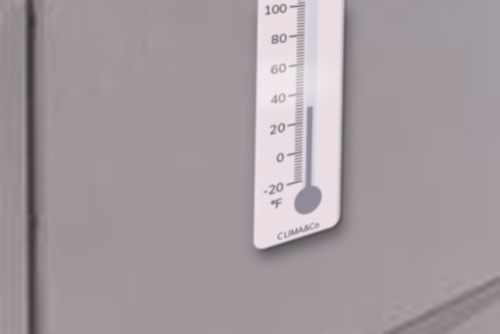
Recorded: value=30 unit=°F
